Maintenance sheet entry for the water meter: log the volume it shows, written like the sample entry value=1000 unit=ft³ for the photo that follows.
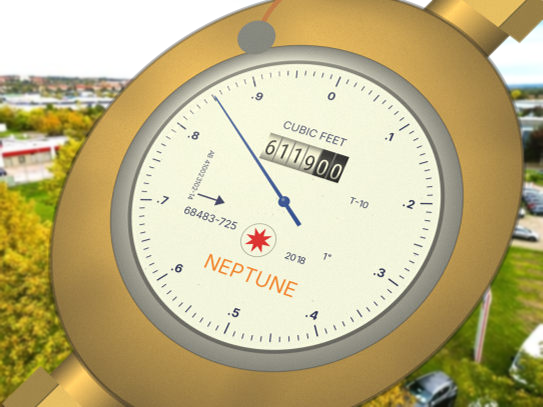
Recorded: value=611899.85 unit=ft³
